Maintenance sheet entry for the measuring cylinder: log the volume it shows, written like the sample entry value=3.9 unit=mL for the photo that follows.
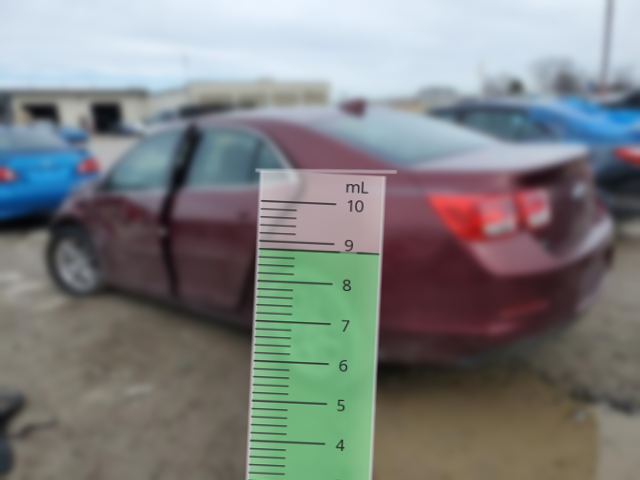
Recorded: value=8.8 unit=mL
